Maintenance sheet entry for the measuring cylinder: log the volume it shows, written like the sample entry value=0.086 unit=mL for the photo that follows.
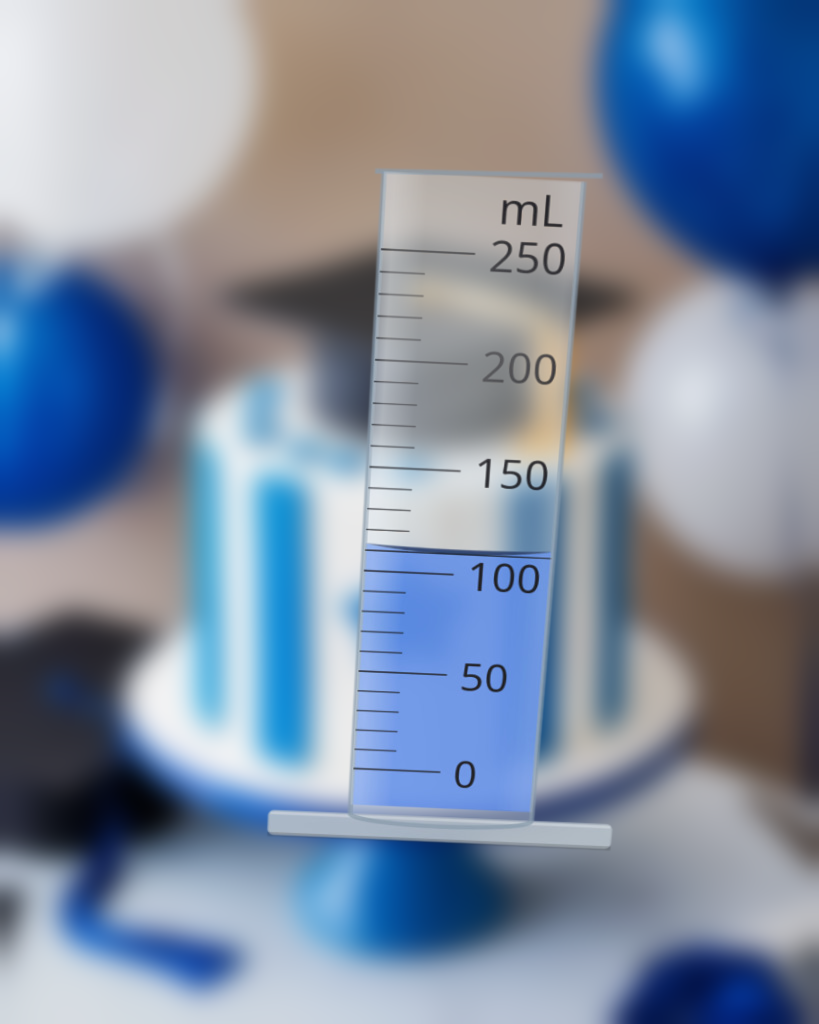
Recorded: value=110 unit=mL
